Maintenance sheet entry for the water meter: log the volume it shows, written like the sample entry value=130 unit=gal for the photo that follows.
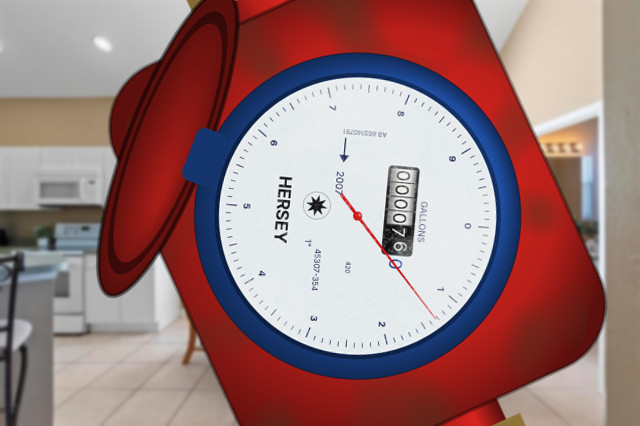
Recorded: value=761.3 unit=gal
